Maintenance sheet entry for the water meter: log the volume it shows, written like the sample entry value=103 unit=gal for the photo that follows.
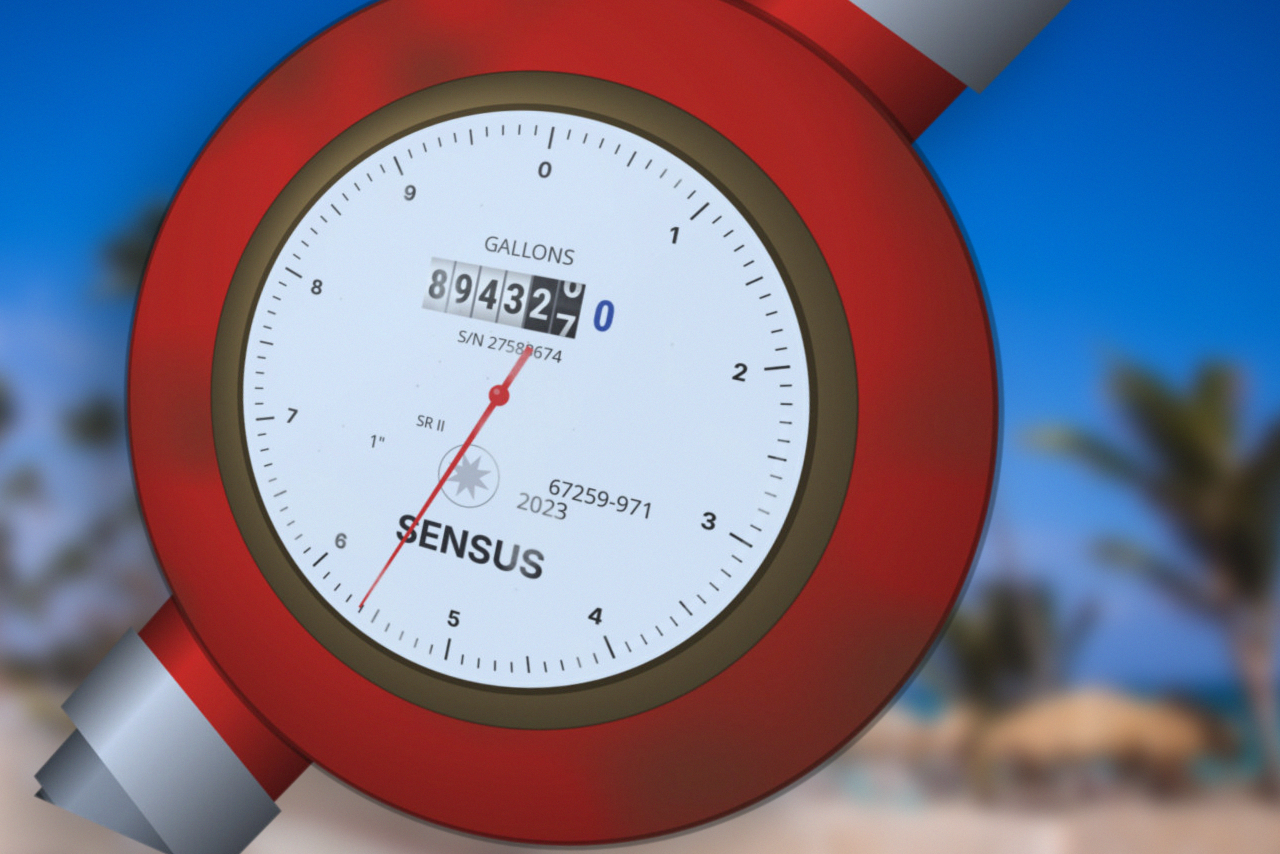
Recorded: value=8943265.6 unit=gal
